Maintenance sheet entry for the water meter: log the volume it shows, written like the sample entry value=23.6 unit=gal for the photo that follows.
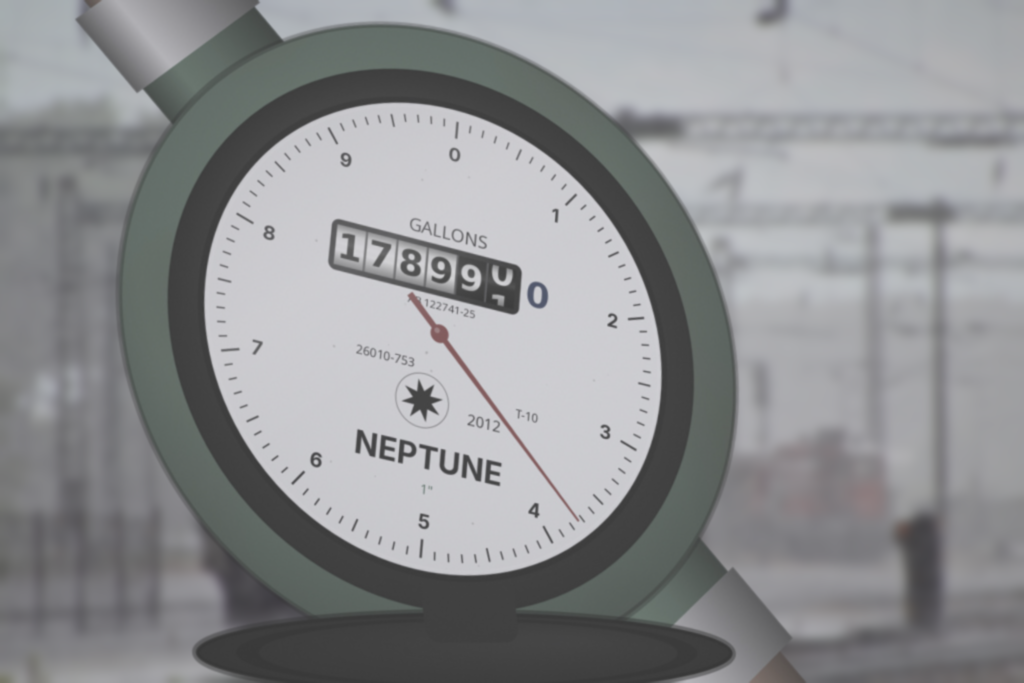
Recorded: value=1789903.7 unit=gal
